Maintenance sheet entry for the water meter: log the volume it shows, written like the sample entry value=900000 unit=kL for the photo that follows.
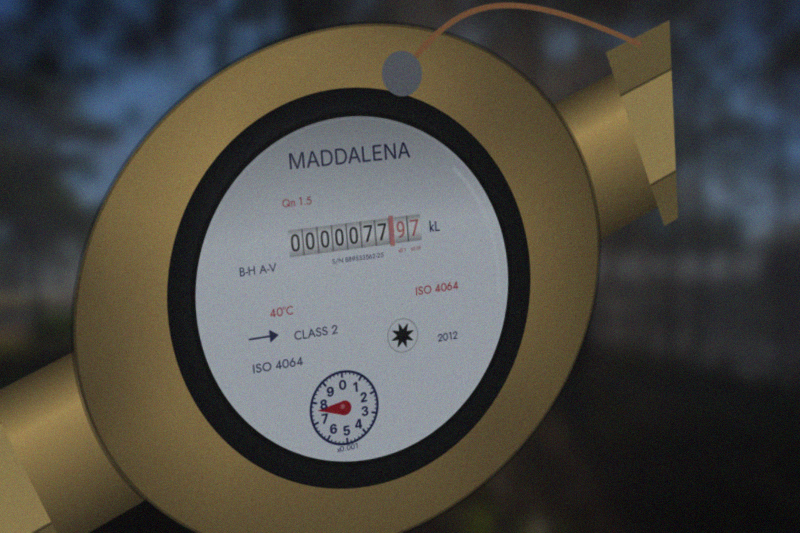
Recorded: value=77.977 unit=kL
